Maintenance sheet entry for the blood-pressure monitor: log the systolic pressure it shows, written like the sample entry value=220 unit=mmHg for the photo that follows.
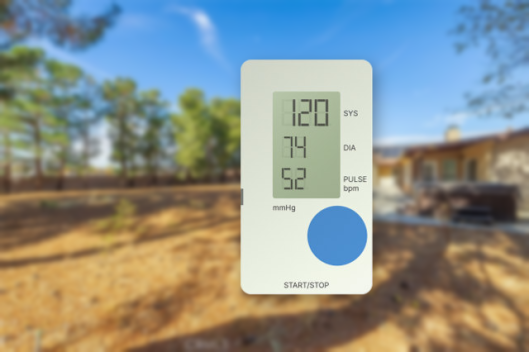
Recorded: value=120 unit=mmHg
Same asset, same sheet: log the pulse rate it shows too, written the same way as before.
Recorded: value=52 unit=bpm
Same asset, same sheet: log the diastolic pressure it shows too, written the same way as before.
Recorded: value=74 unit=mmHg
